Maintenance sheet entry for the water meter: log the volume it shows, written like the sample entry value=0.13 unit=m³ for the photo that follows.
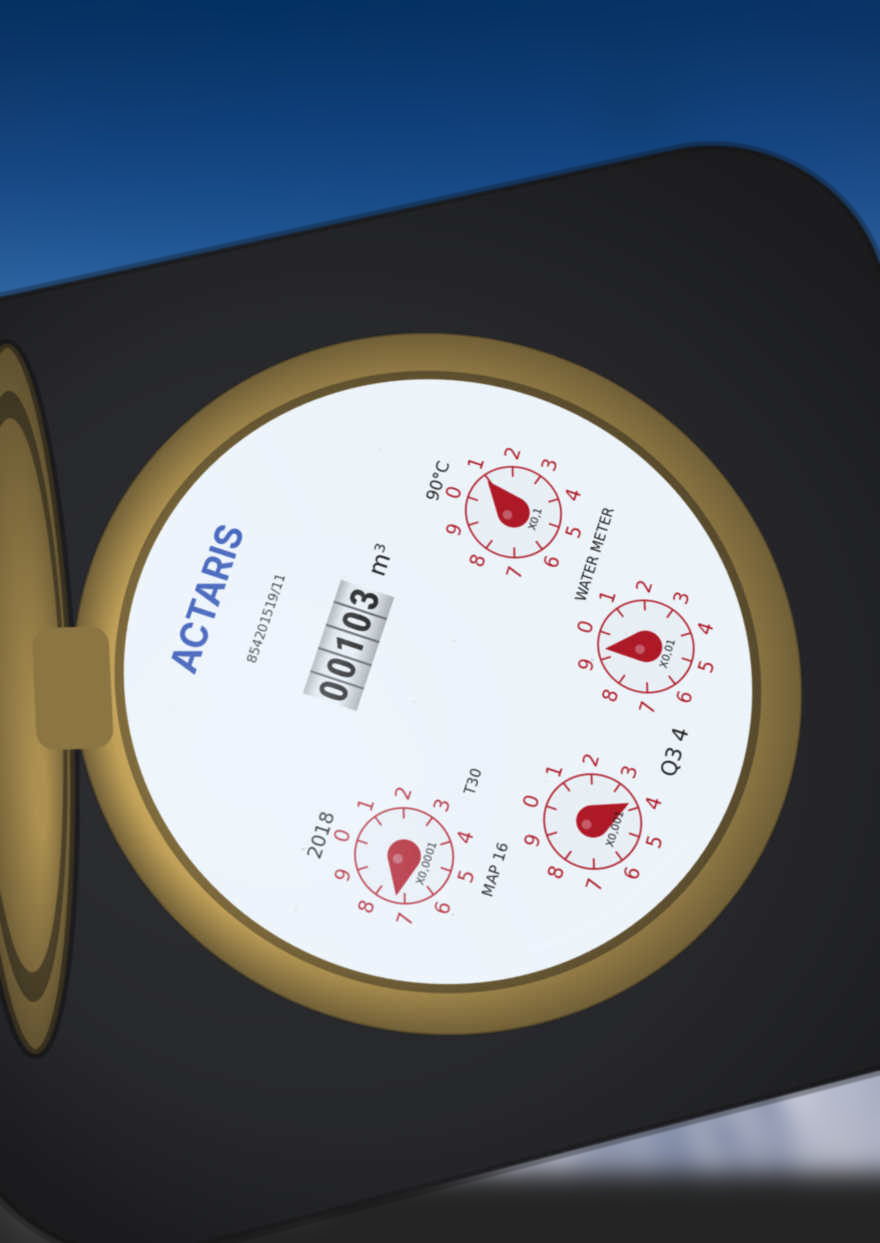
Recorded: value=103.0937 unit=m³
